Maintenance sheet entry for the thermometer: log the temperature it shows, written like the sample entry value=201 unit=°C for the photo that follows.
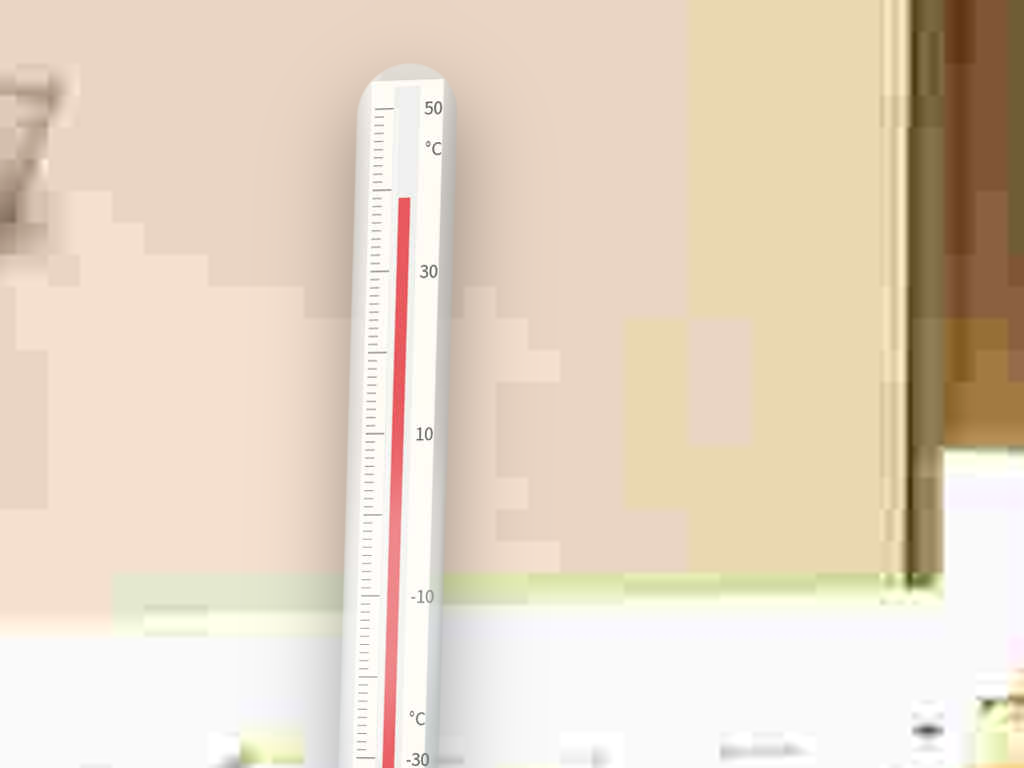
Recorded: value=39 unit=°C
